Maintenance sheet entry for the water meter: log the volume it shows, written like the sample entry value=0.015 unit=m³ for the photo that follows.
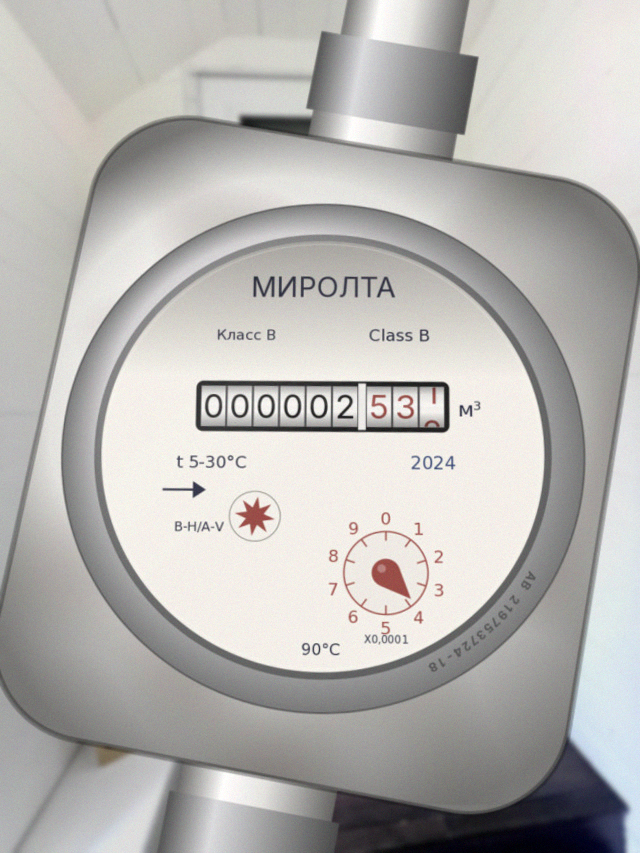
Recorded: value=2.5313 unit=m³
